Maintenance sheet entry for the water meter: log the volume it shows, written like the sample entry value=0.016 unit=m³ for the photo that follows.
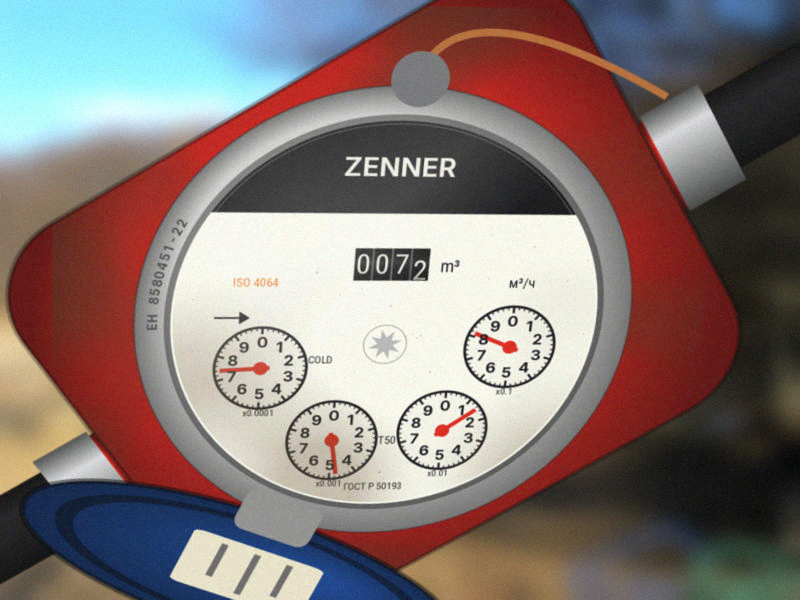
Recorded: value=71.8147 unit=m³
